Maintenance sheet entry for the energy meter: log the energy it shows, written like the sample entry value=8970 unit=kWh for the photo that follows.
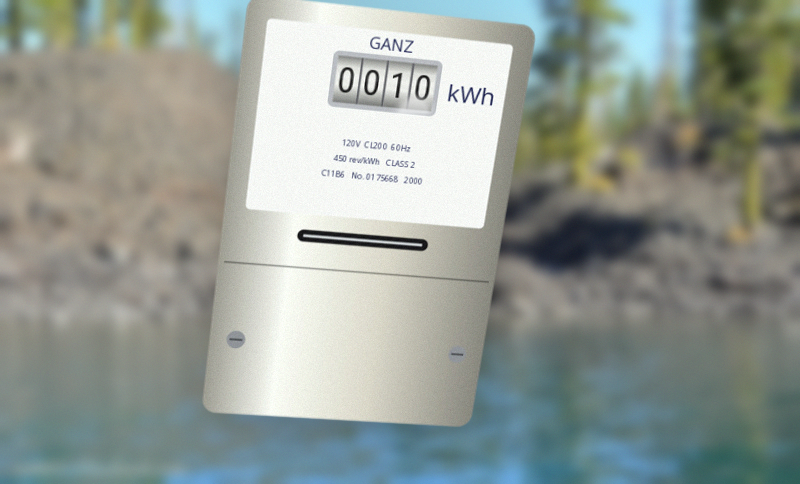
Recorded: value=10 unit=kWh
